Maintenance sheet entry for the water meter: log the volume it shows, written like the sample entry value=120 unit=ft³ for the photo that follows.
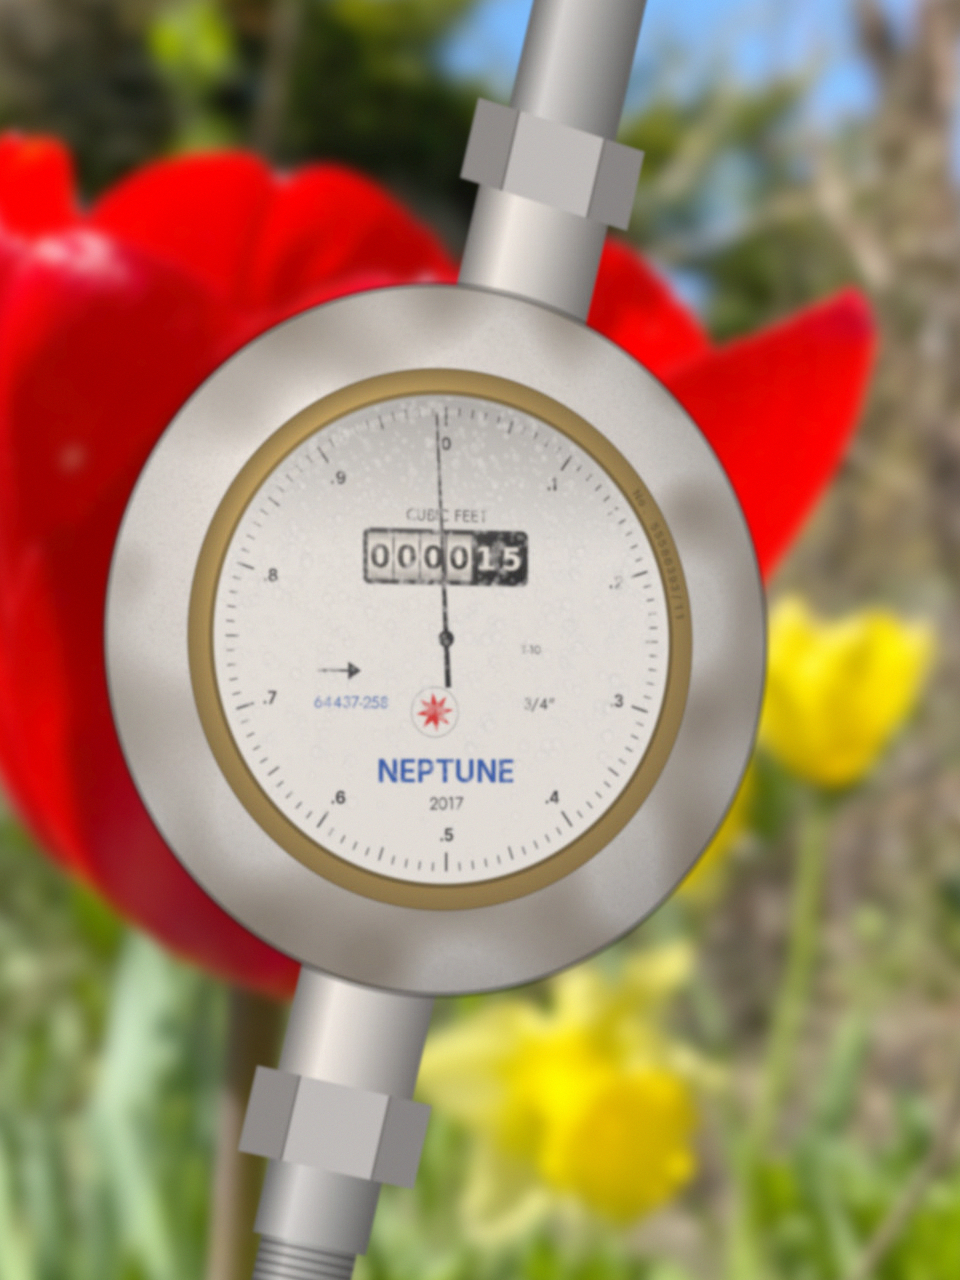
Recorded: value=14.99 unit=ft³
